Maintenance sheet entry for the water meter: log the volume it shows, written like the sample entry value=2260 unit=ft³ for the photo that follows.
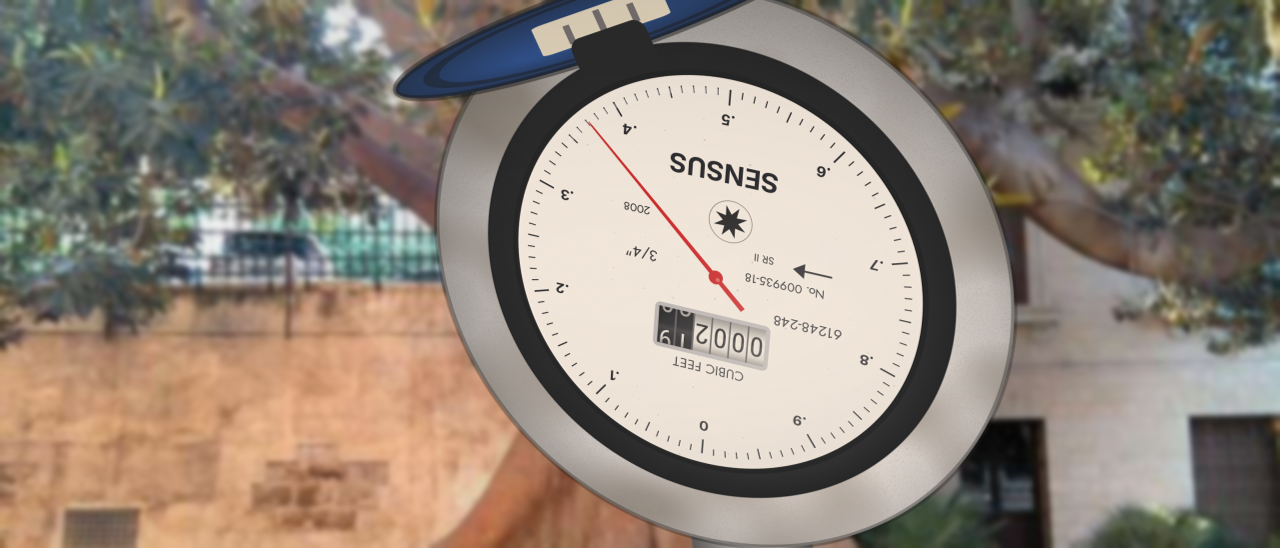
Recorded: value=219.37 unit=ft³
